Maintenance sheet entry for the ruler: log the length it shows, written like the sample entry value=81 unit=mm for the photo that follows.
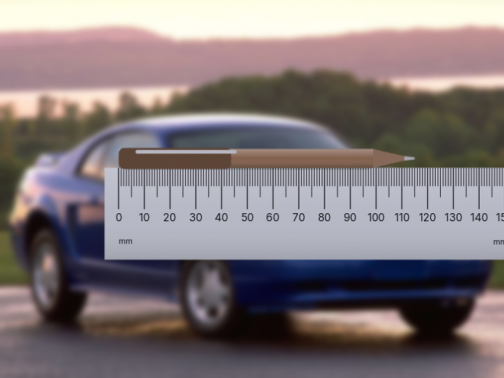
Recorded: value=115 unit=mm
